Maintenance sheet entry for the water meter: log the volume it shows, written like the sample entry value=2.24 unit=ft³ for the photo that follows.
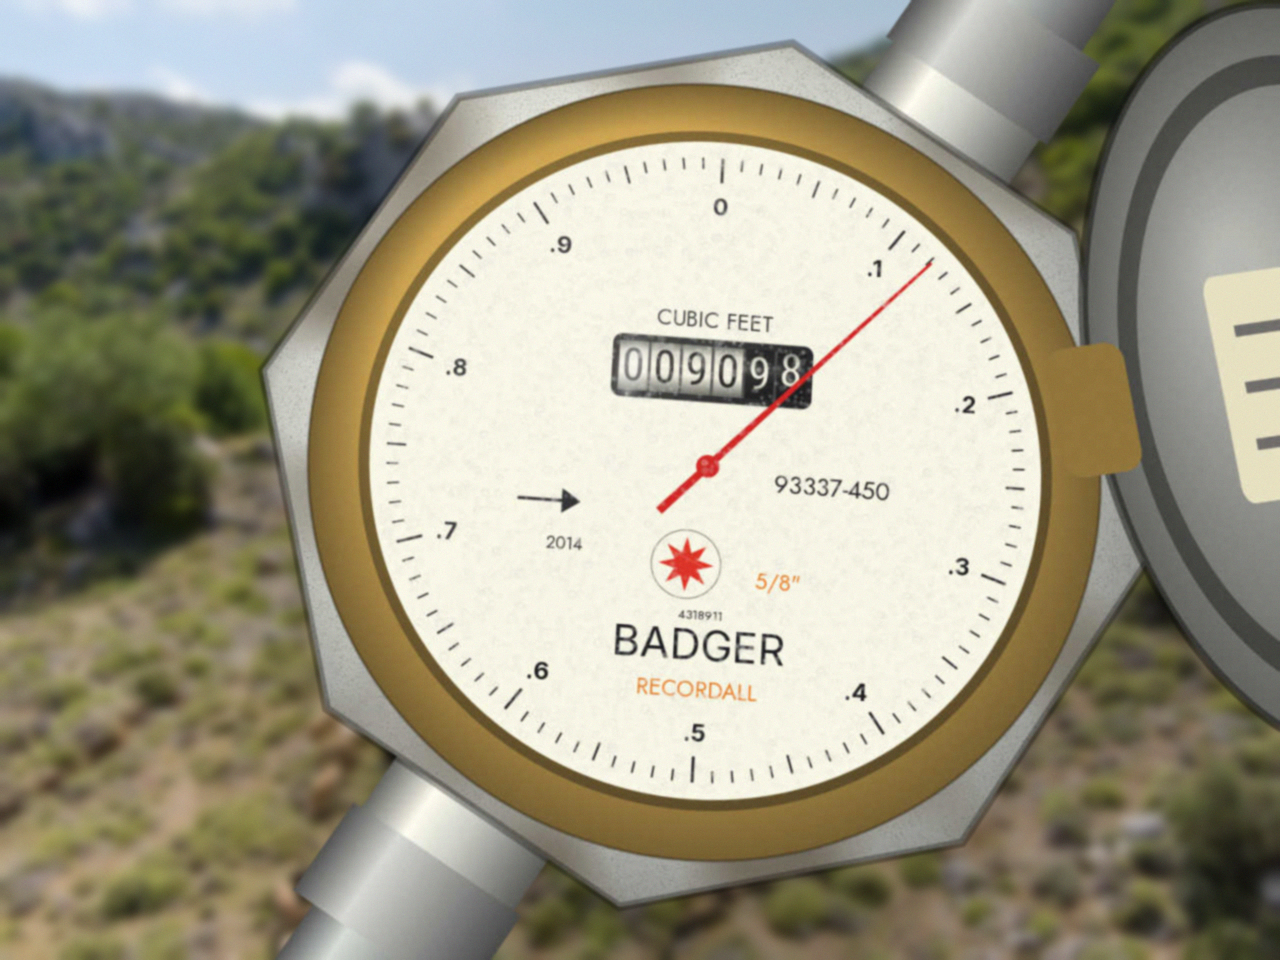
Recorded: value=9098.12 unit=ft³
